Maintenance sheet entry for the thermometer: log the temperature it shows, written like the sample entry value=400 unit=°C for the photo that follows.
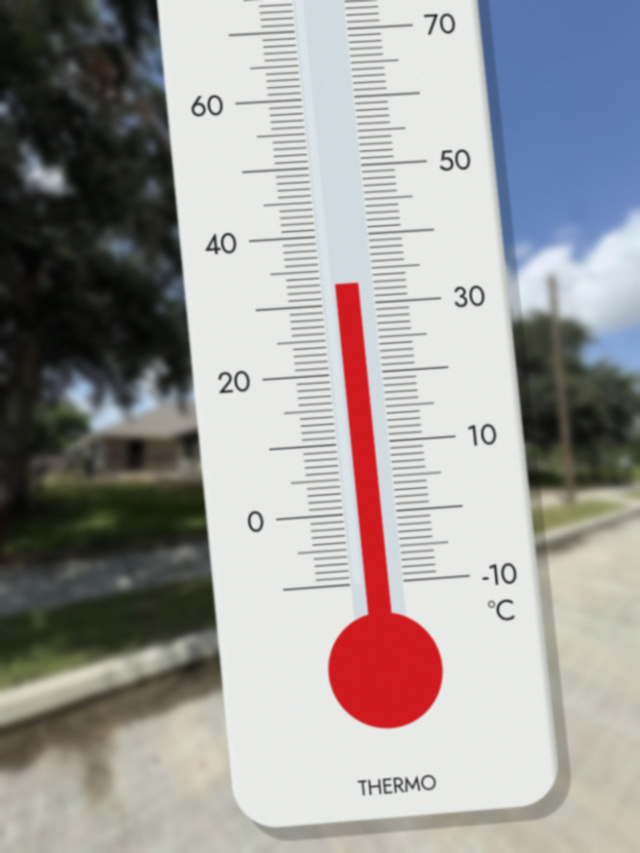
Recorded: value=33 unit=°C
